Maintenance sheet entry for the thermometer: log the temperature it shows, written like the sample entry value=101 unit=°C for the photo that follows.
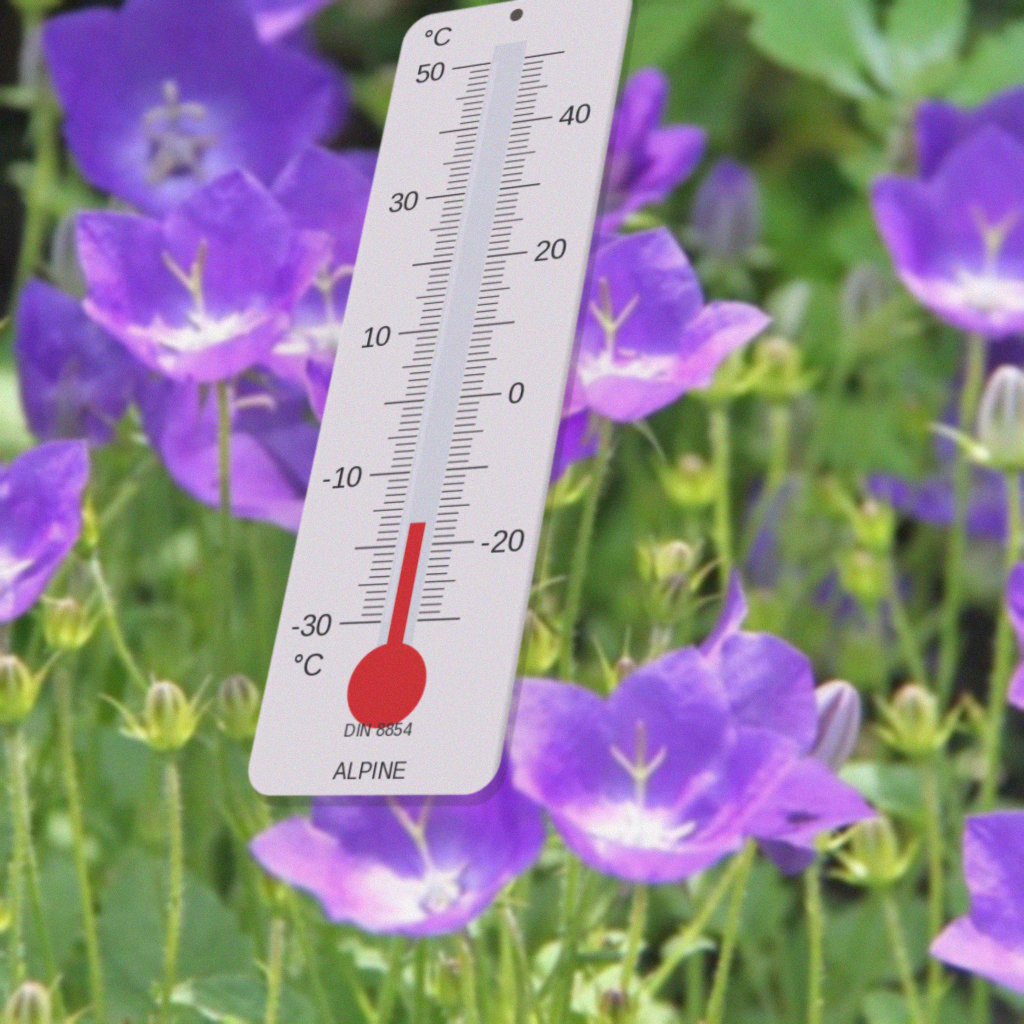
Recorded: value=-17 unit=°C
